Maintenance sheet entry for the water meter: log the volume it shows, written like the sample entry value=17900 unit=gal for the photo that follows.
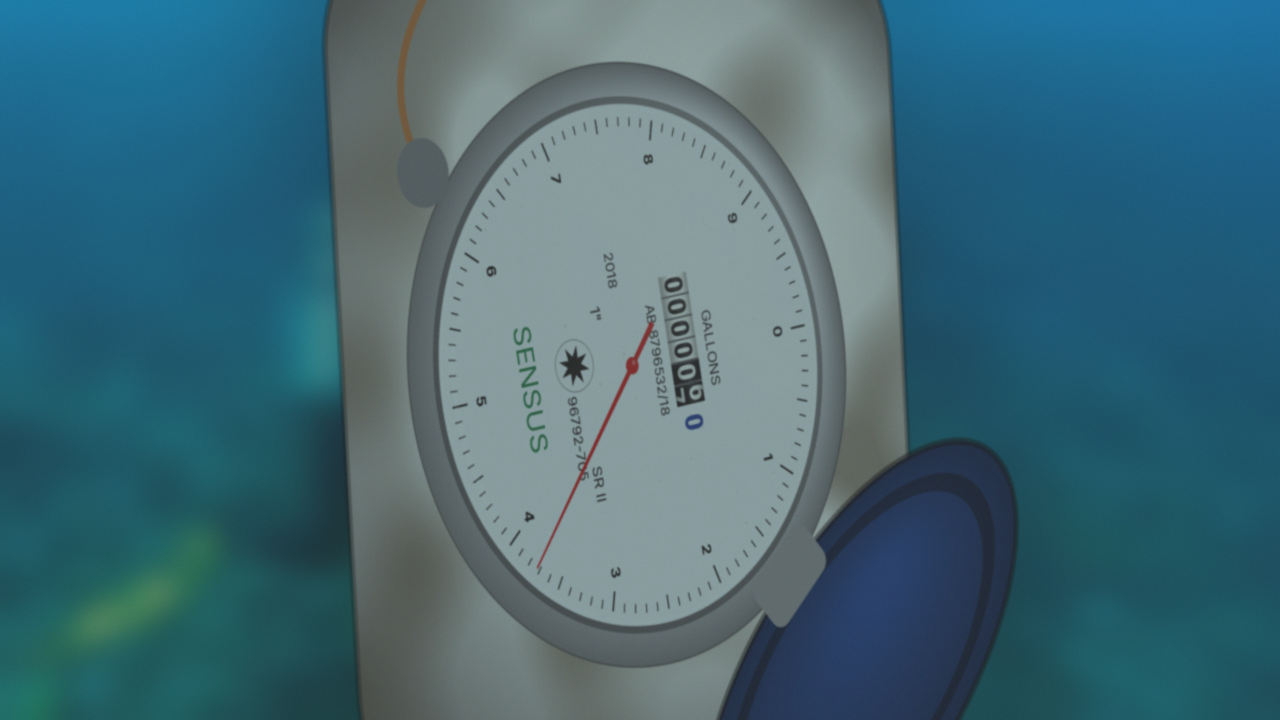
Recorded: value=63.7 unit=gal
